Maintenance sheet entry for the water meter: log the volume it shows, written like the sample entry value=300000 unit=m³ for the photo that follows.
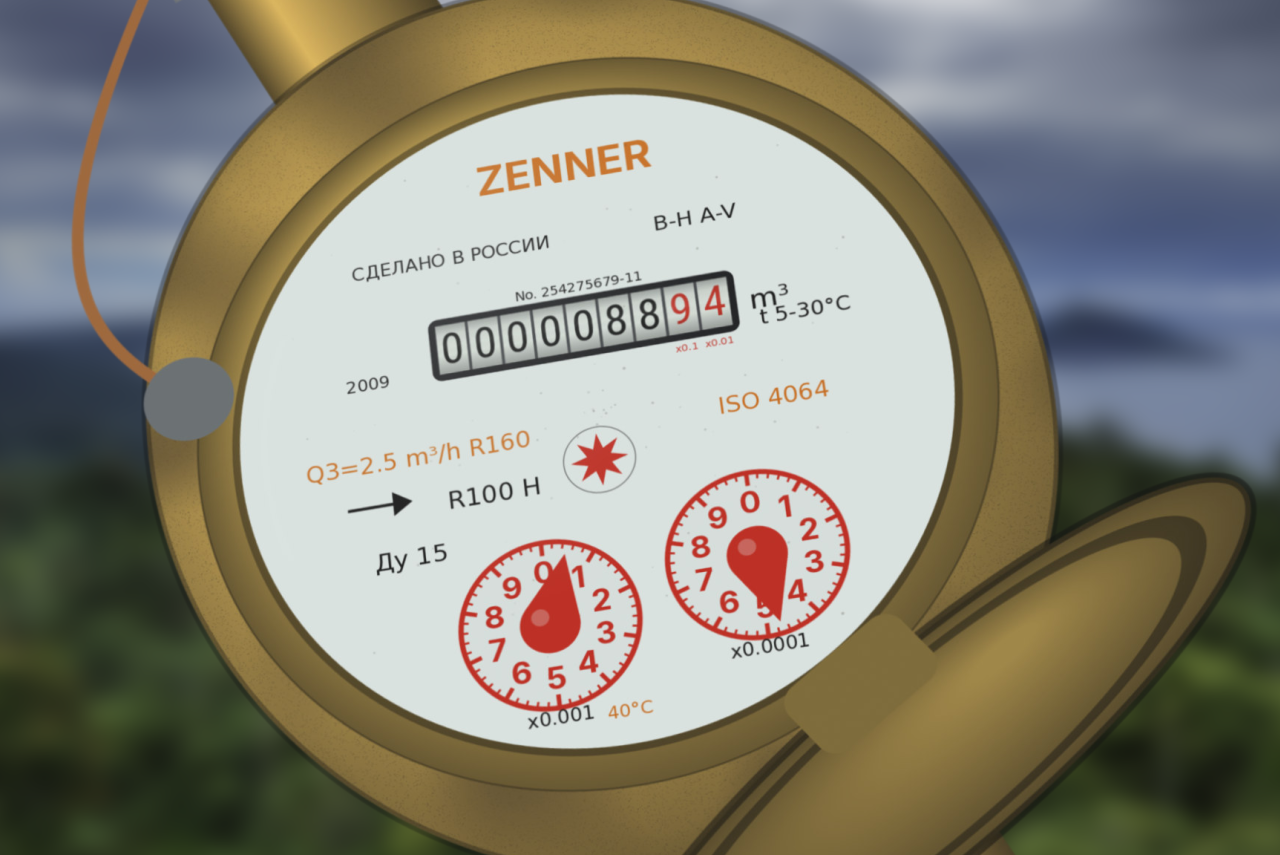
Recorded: value=88.9404 unit=m³
